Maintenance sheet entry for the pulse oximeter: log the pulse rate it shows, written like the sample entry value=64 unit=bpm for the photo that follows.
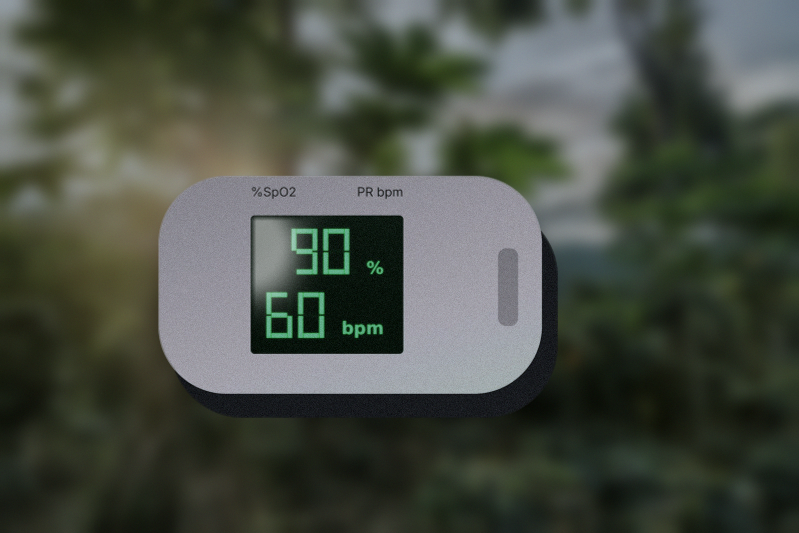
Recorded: value=60 unit=bpm
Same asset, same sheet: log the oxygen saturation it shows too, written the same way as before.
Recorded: value=90 unit=%
